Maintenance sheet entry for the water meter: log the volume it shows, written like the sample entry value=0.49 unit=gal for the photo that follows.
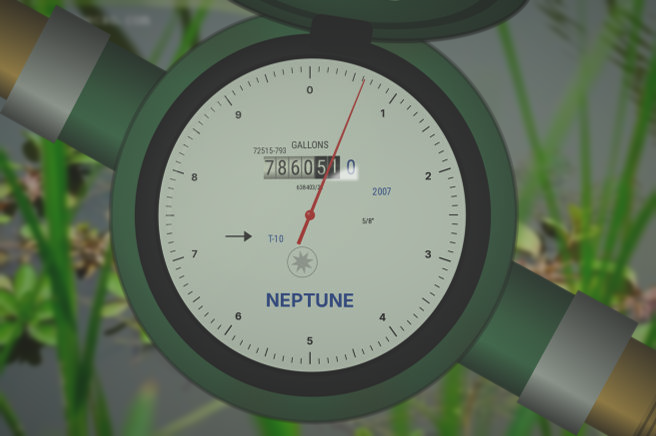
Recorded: value=7860510.6 unit=gal
